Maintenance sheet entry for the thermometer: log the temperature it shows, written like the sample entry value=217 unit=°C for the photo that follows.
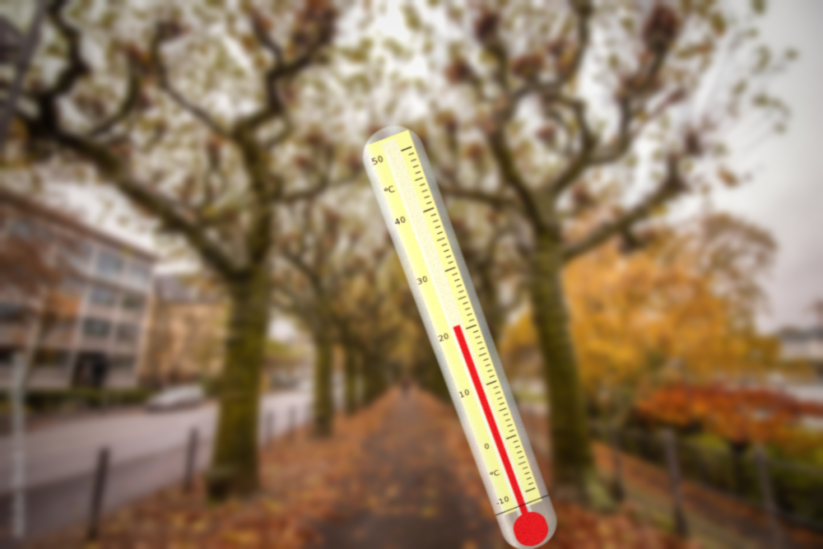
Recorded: value=21 unit=°C
